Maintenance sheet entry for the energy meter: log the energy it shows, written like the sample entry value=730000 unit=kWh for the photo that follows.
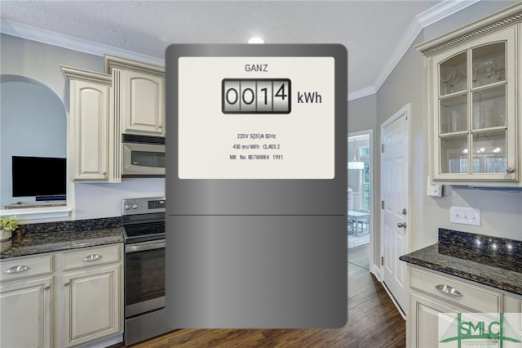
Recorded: value=14 unit=kWh
